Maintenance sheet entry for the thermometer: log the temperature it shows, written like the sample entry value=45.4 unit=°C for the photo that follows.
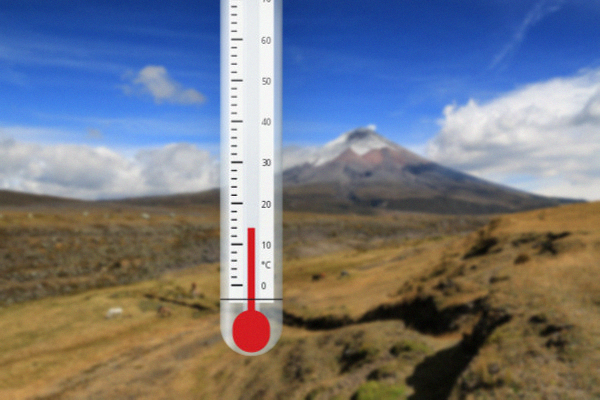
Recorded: value=14 unit=°C
